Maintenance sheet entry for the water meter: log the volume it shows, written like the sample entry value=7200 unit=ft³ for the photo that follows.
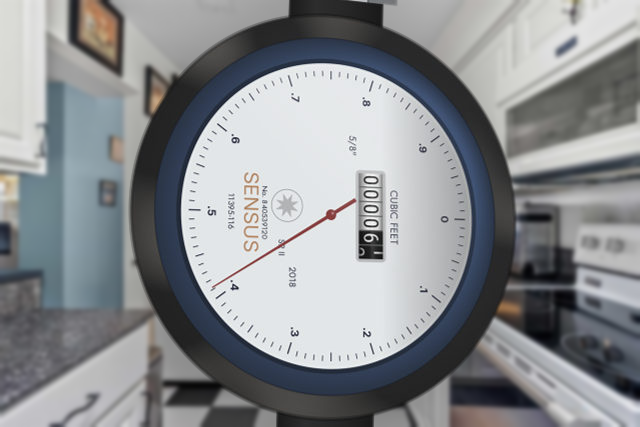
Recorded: value=61.41 unit=ft³
